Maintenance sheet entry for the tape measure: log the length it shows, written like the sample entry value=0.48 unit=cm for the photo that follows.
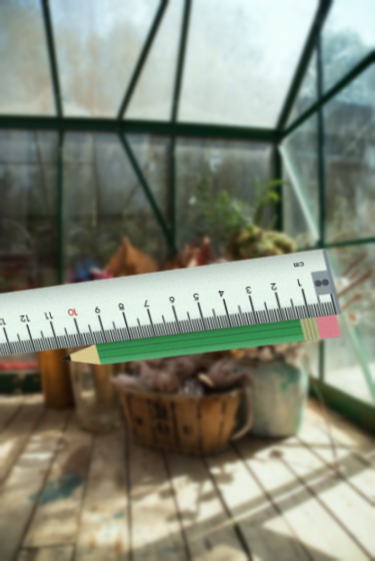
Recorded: value=11 unit=cm
